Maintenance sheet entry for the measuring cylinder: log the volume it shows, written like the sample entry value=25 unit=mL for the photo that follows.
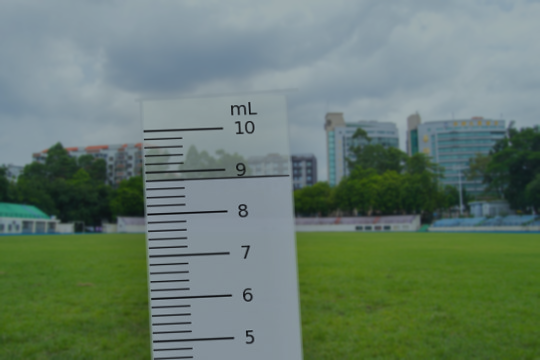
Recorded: value=8.8 unit=mL
